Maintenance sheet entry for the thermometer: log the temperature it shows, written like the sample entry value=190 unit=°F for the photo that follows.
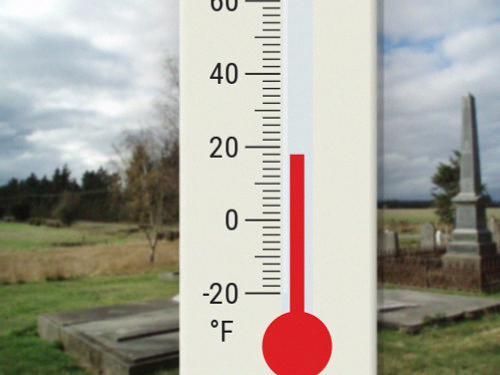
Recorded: value=18 unit=°F
